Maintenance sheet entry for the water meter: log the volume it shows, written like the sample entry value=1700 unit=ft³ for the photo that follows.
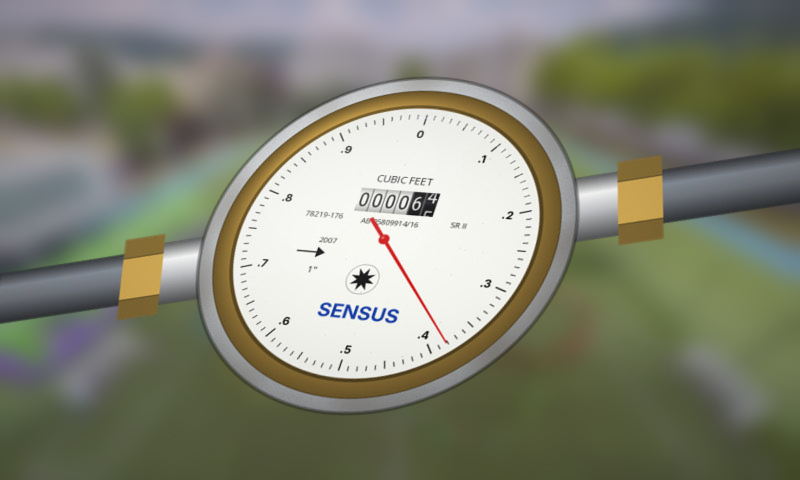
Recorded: value=64.38 unit=ft³
